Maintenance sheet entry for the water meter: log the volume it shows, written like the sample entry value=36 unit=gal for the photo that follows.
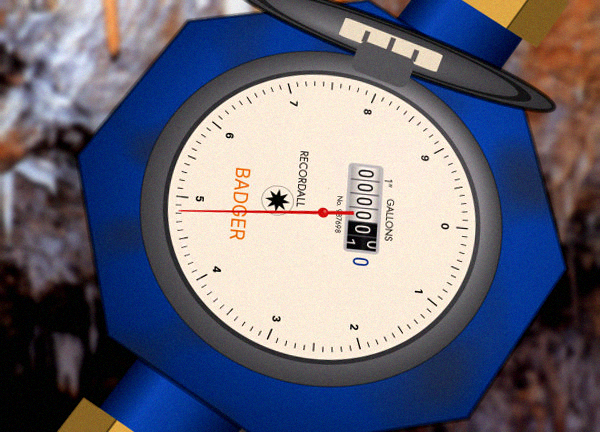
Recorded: value=4.8 unit=gal
